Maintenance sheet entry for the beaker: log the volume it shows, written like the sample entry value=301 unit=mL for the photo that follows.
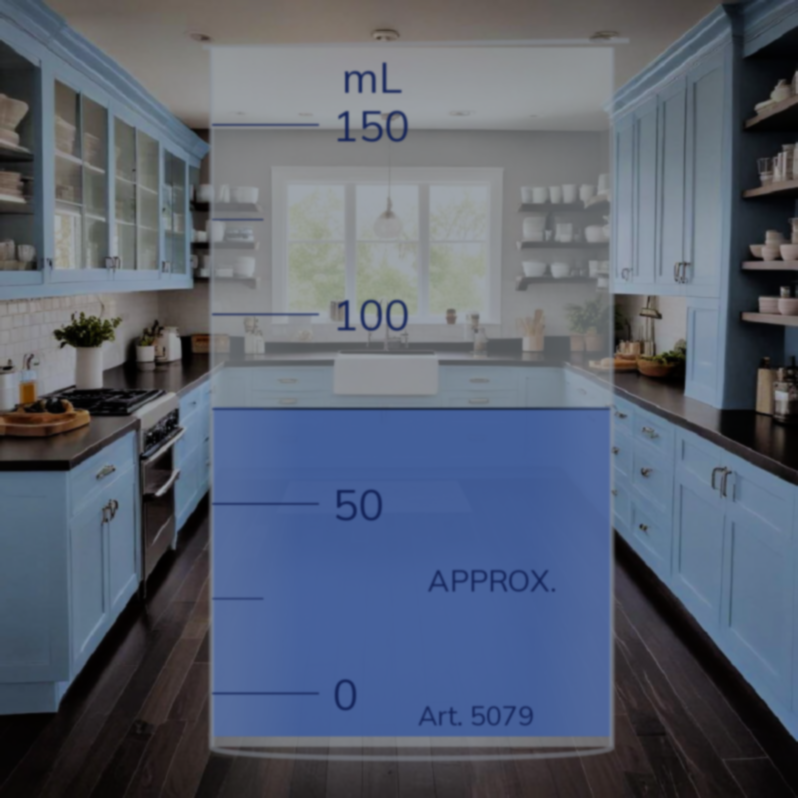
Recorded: value=75 unit=mL
